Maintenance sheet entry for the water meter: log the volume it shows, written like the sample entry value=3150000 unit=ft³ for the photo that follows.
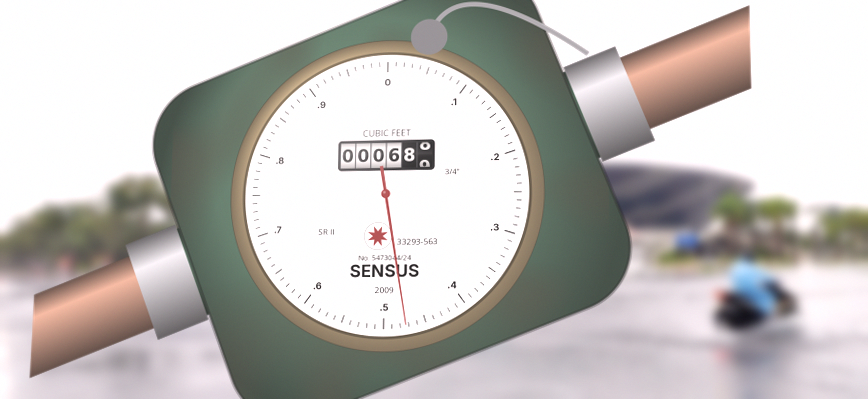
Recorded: value=688.47 unit=ft³
